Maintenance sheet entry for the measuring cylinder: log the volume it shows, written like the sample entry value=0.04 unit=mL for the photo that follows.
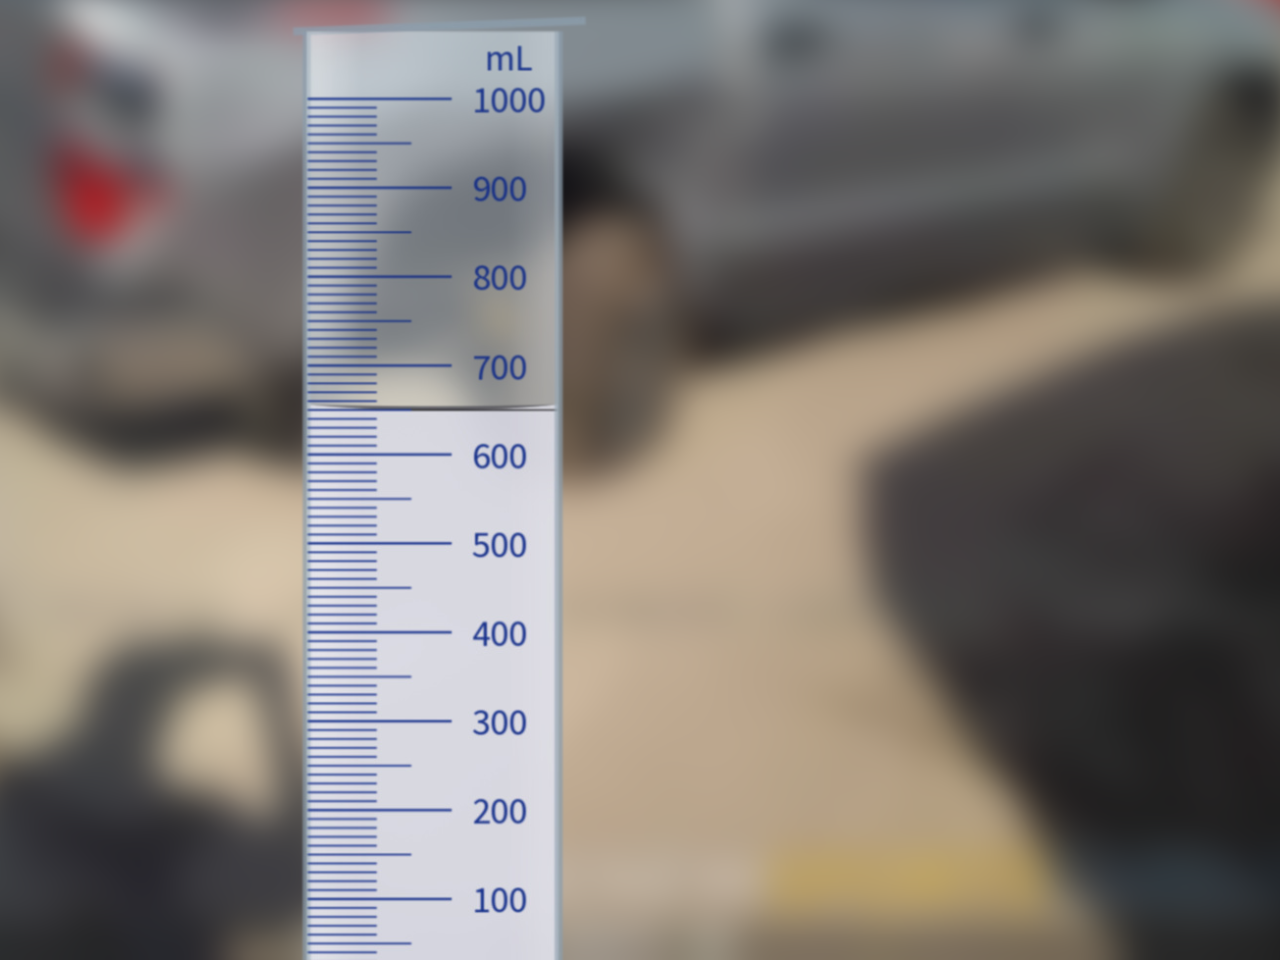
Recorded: value=650 unit=mL
